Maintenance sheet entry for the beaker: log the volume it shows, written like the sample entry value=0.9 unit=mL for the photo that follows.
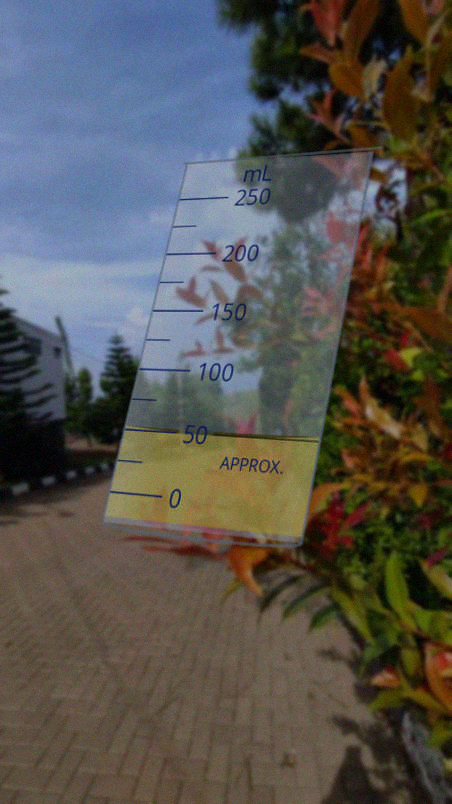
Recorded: value=50 unit=mL
